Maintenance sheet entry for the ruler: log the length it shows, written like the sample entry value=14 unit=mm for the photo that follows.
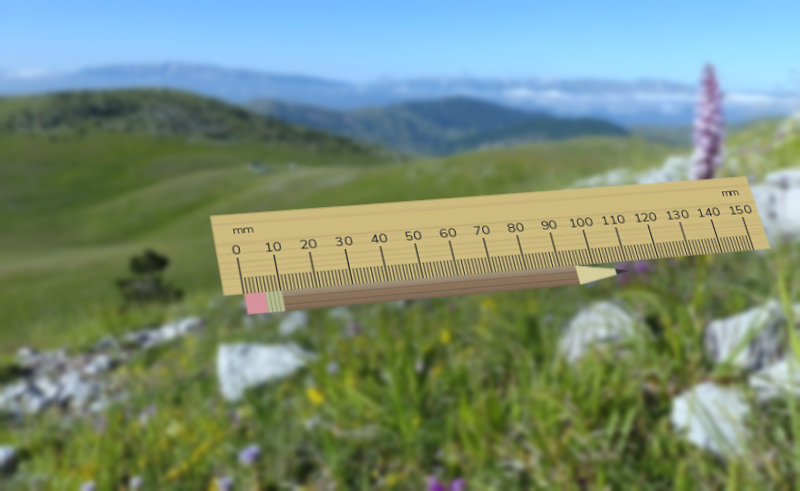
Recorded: value=110 unit=mm
